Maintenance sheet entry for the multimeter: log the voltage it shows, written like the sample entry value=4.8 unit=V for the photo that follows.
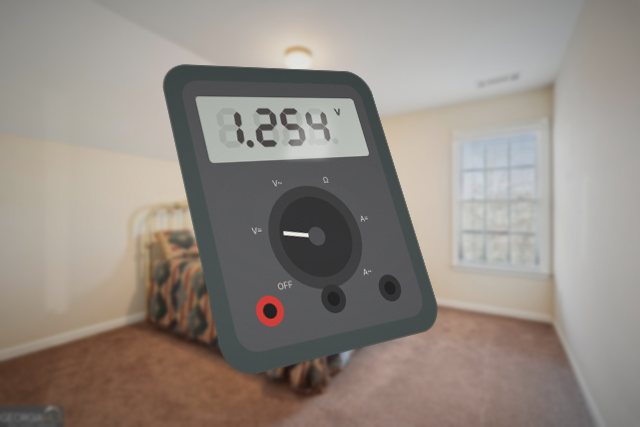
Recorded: value=1.254 unit=V
